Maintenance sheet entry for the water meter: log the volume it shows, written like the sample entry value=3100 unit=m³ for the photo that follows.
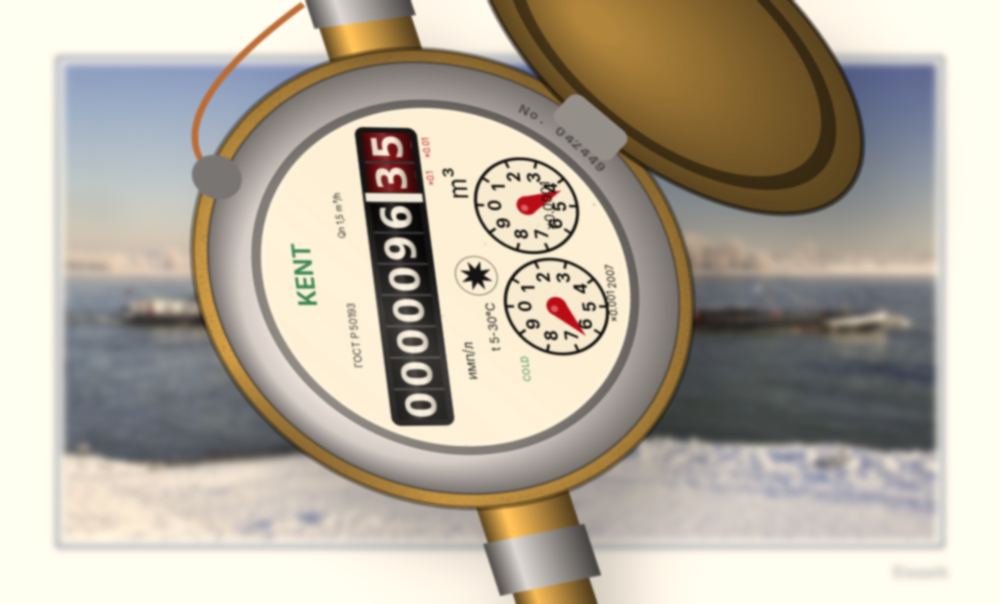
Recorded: value=96.3564 unit=m³
